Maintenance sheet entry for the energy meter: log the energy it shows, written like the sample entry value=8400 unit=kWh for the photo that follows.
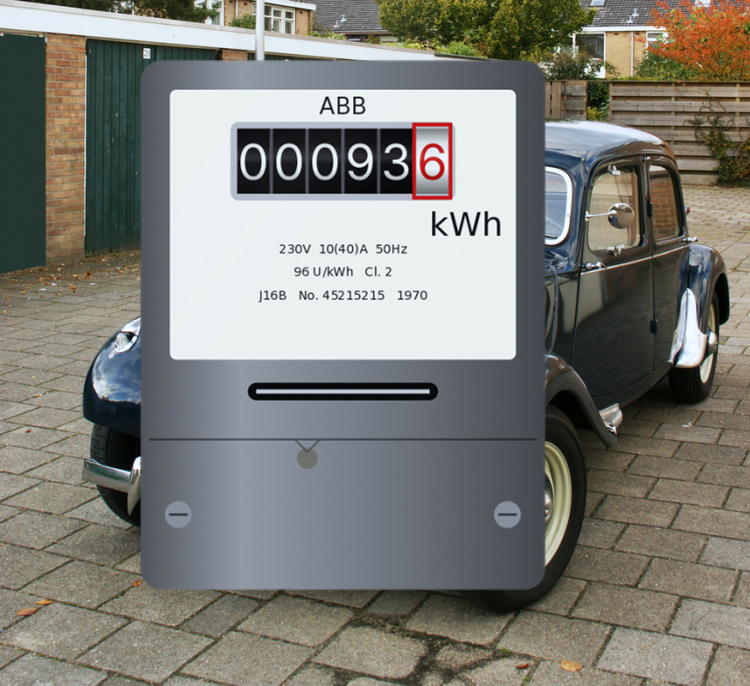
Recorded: value=93.6 unit=kWh
